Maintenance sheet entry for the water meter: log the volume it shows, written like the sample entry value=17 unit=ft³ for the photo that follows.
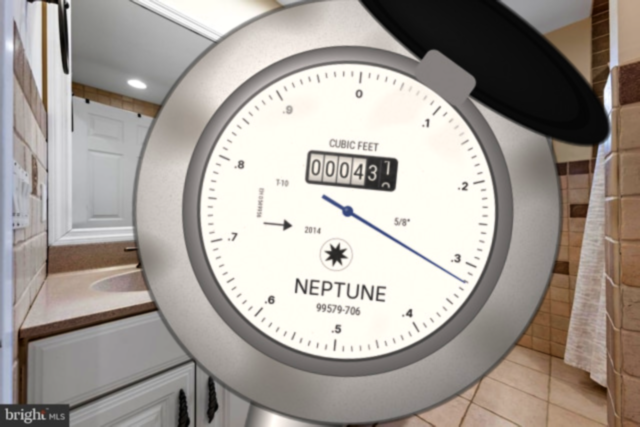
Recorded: value=431.32 unit=ft³
